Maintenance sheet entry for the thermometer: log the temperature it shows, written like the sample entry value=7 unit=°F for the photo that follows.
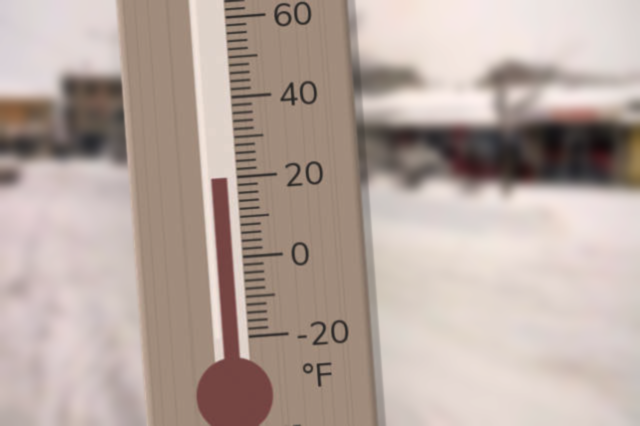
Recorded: value=20 unit=°F
